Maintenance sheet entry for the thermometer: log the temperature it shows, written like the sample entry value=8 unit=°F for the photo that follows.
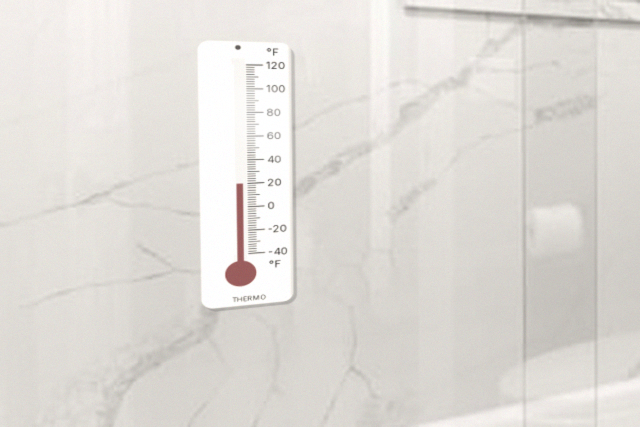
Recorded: value=20 unit=°F
